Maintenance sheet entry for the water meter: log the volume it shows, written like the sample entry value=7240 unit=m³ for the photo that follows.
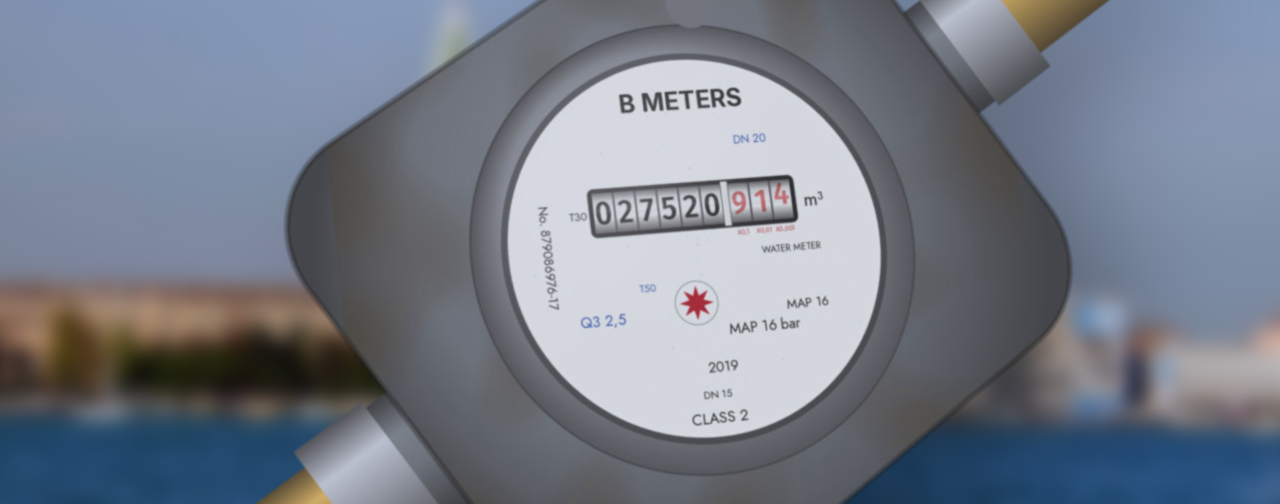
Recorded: value=27520.914 unit=m³
